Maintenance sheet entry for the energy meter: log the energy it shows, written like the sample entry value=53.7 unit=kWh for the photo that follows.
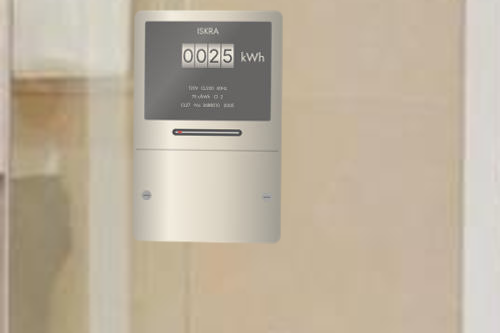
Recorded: value=25 unit=kWh
